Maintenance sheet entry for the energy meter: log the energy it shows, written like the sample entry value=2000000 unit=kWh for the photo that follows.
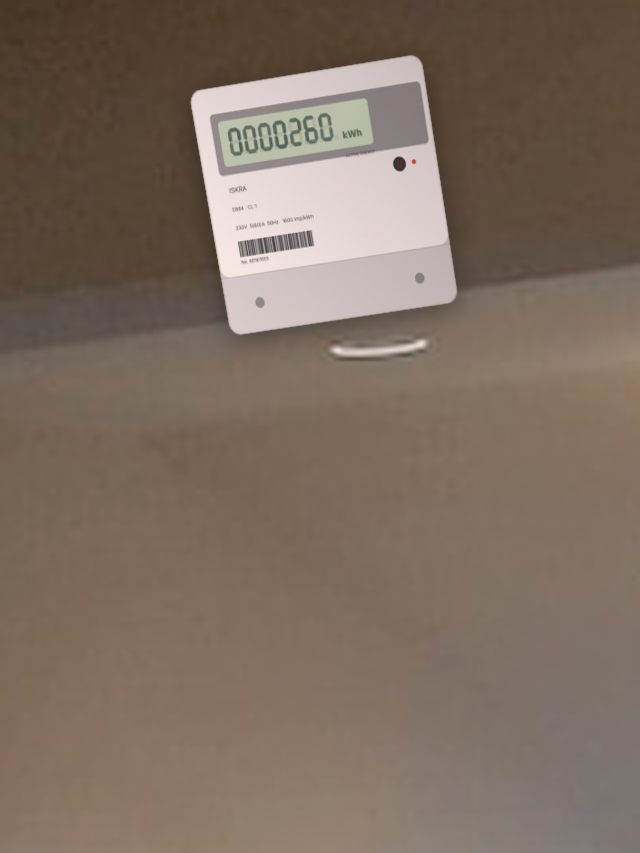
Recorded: value=260 unit=kWh
